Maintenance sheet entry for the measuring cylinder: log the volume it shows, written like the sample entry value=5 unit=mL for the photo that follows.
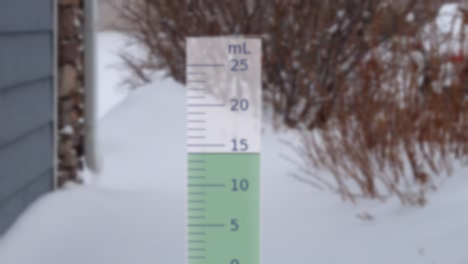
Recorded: value=14 unit=mL
